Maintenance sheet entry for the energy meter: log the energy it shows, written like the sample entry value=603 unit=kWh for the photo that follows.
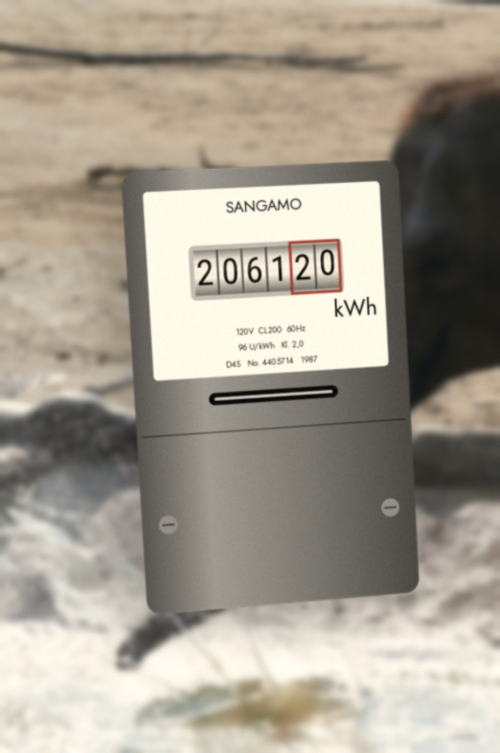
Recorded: value=2061.20 unit=kWh
